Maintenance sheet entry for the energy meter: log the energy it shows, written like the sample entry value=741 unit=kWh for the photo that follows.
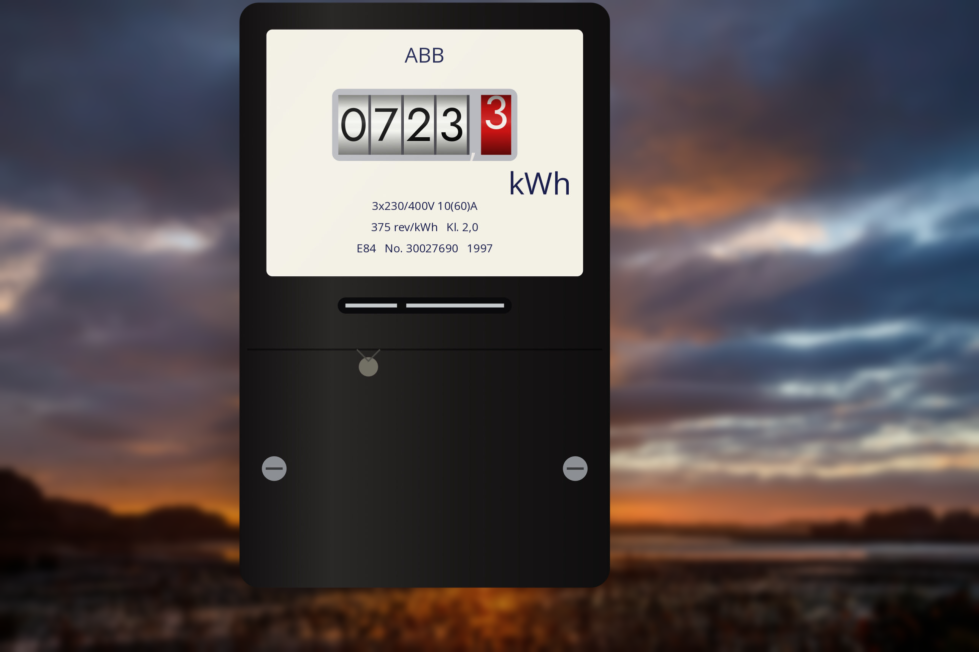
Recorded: value=723.3 unit=kWh
